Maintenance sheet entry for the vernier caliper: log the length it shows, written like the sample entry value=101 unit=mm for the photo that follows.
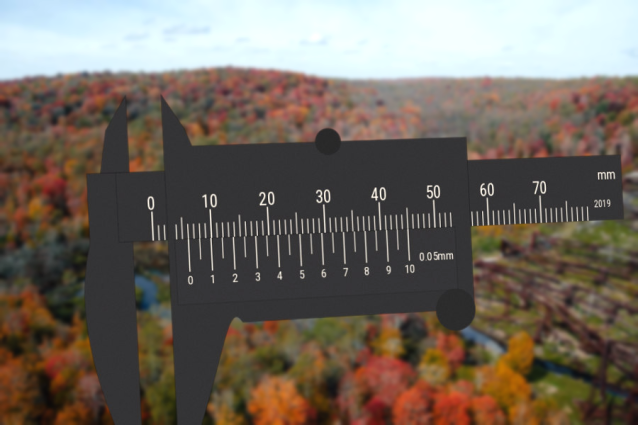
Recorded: value=6.0 unit=mm
